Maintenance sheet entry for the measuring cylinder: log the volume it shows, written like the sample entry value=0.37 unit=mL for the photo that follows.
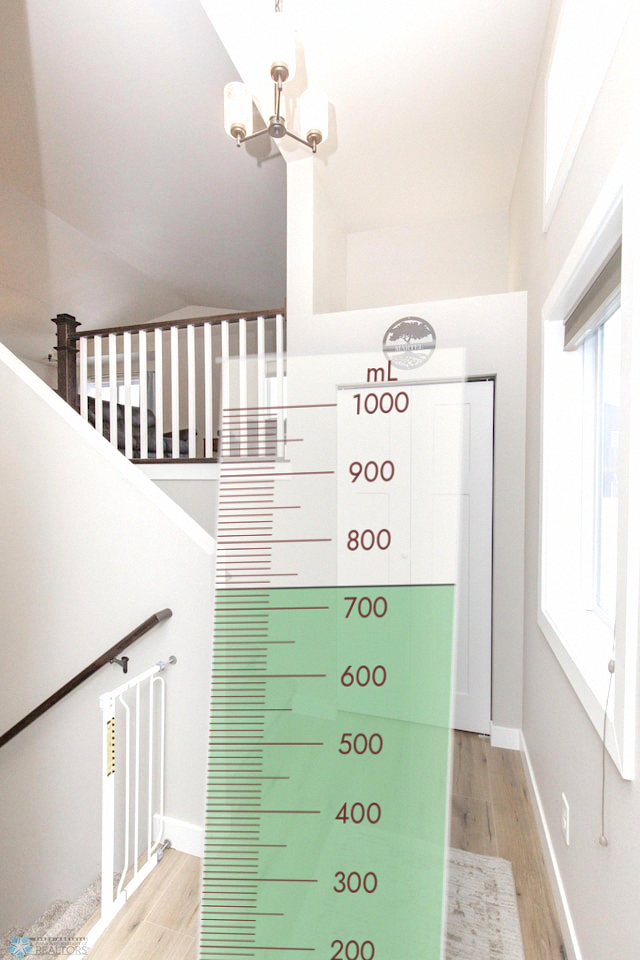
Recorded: value=730 unit=mL
